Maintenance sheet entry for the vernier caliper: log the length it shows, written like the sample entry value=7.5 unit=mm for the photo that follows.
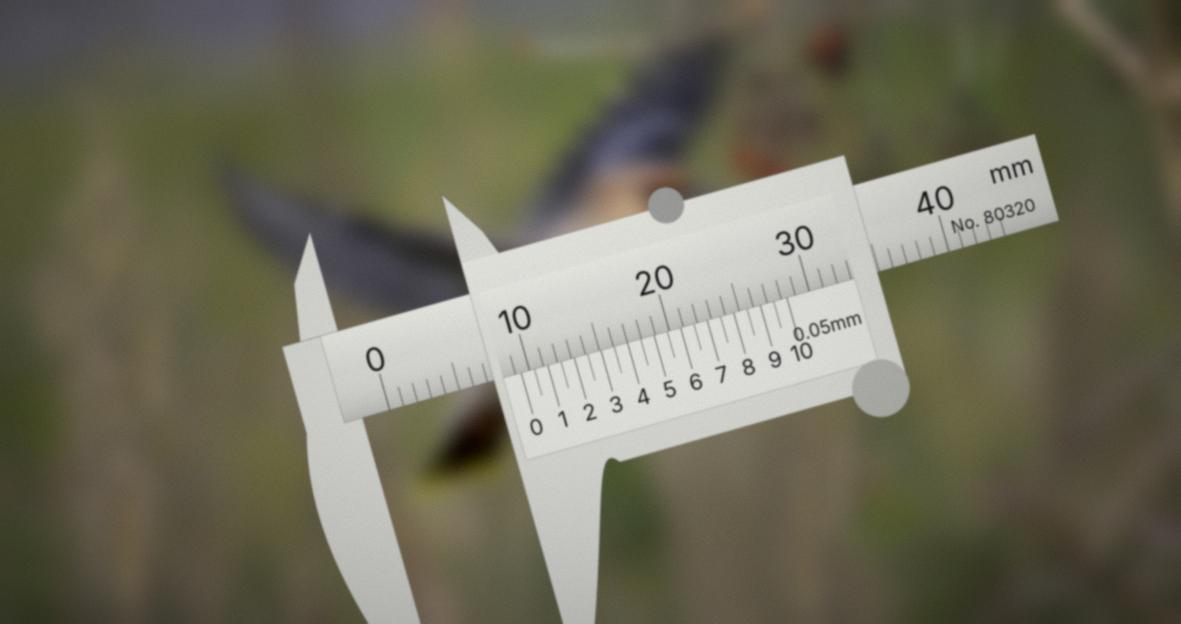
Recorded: value=9.4 unit=mm
